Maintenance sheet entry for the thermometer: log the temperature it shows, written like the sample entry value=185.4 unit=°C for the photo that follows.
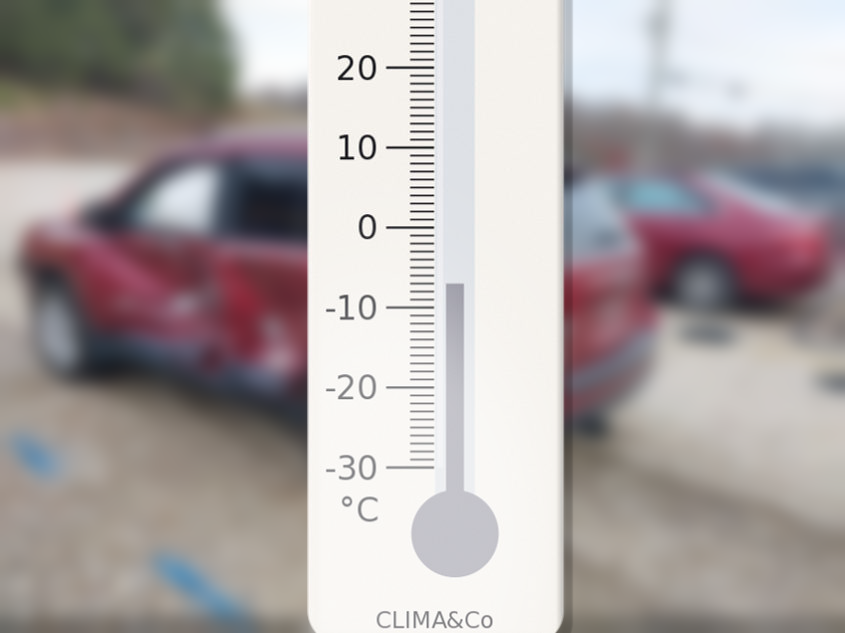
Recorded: value=-7 unit=°C
